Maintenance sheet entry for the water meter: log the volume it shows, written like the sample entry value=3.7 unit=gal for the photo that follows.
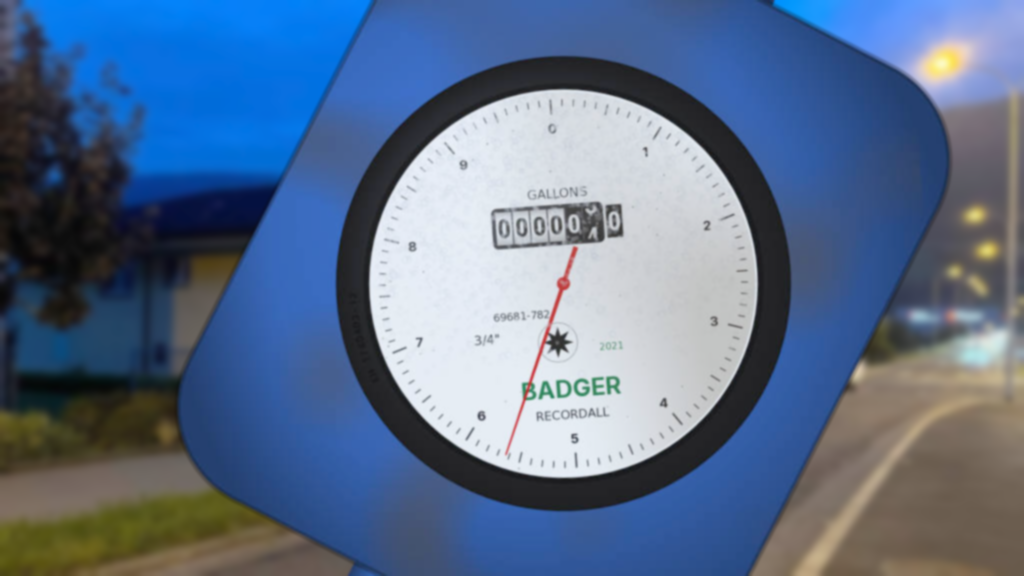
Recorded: value=35.6 unit=gal
